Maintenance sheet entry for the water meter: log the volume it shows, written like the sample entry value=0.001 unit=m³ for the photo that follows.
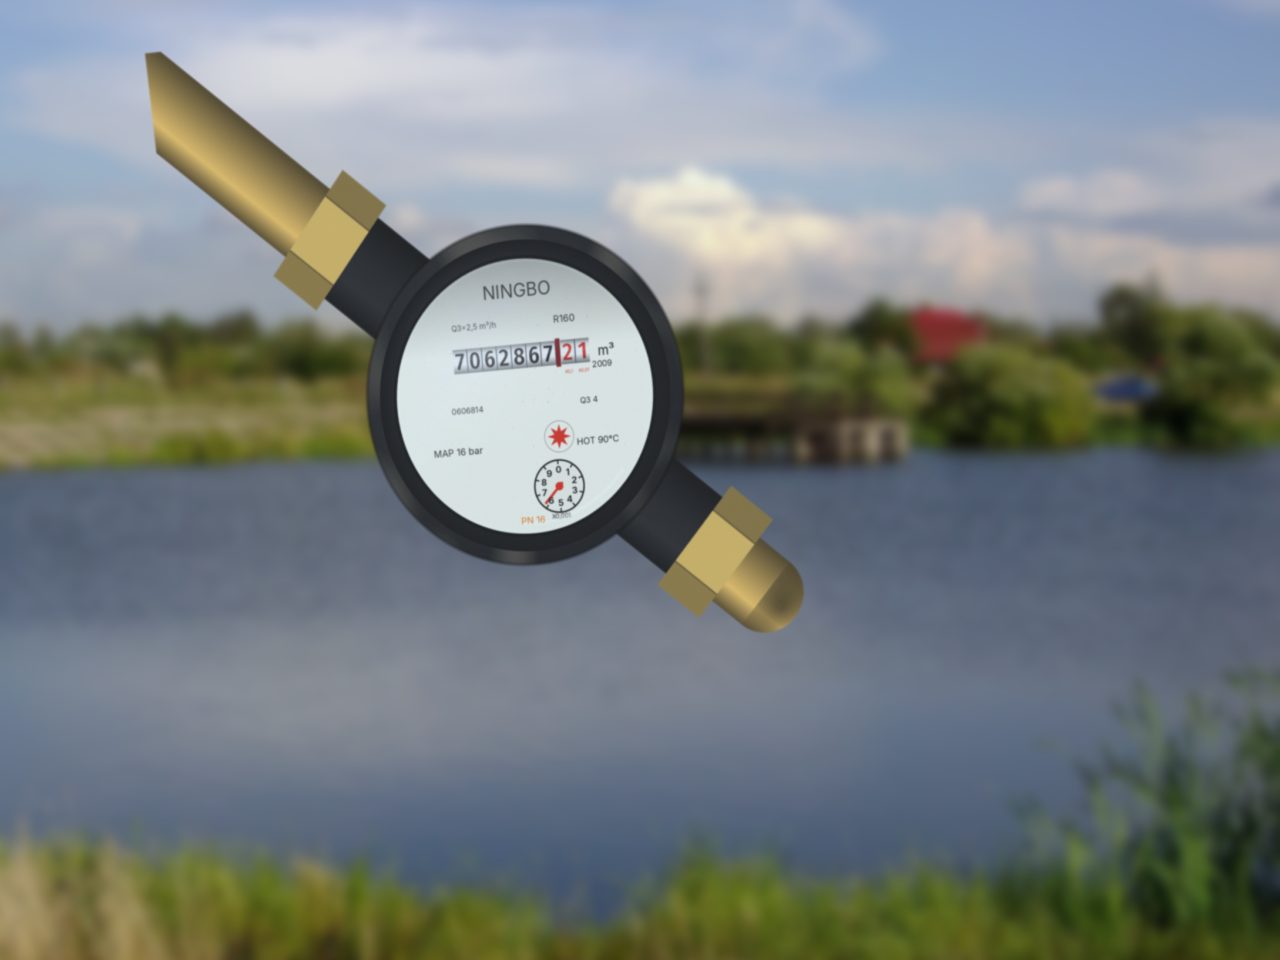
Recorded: value=7062867.216 unit=m³
